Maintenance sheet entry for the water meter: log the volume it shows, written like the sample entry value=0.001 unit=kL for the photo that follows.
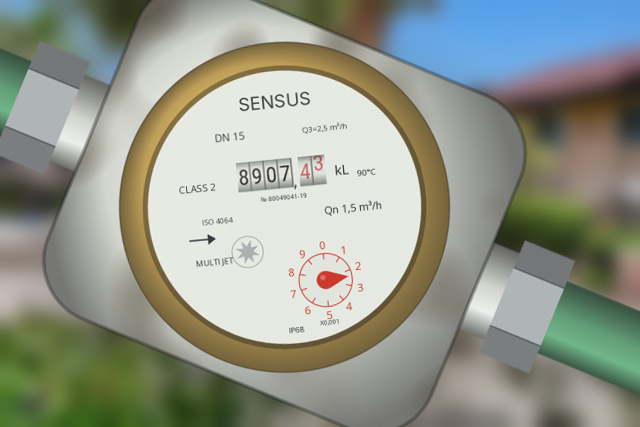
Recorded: value=8907.432 unit=kL
